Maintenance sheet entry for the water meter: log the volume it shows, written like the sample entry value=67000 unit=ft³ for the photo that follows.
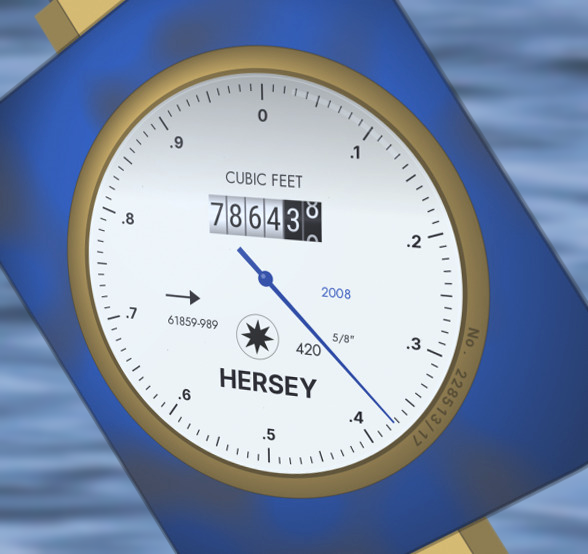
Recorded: value=786438.37 unit=ft³
